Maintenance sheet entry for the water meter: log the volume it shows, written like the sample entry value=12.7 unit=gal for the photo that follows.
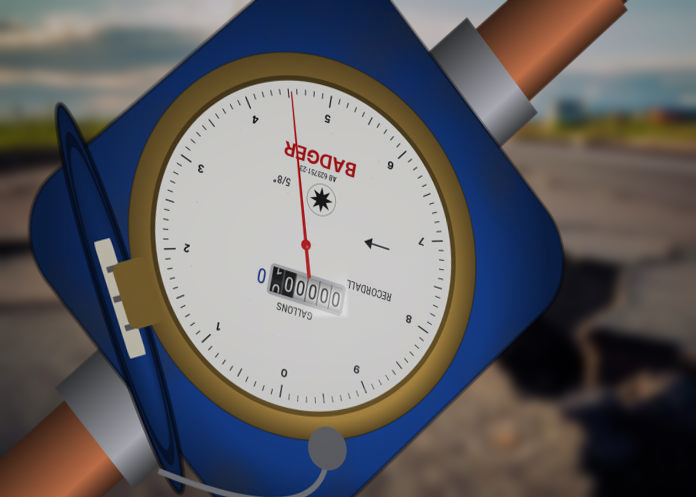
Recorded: value=4.5 unit=gal
